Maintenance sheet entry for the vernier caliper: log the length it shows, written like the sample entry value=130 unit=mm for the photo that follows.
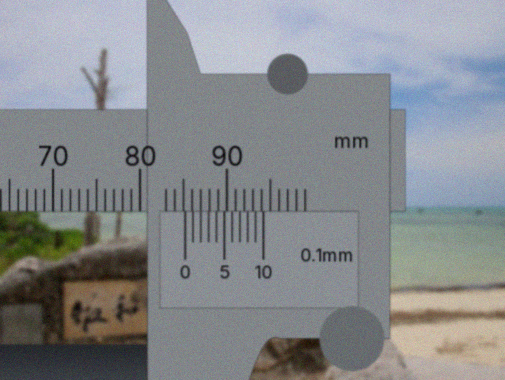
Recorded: value=85.2 unit=mm
